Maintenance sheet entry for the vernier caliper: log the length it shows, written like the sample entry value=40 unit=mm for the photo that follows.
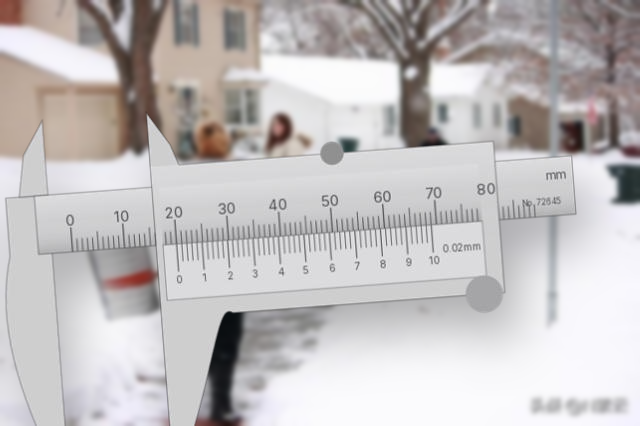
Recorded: value=20.0 unit=mm
